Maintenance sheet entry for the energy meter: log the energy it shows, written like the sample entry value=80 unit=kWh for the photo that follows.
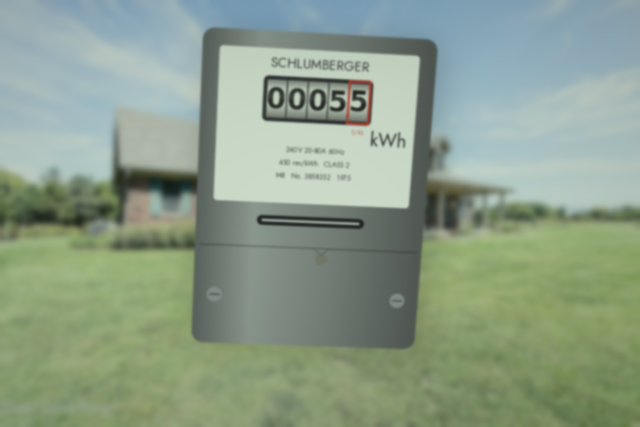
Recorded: value=5.5 unit=kWh
